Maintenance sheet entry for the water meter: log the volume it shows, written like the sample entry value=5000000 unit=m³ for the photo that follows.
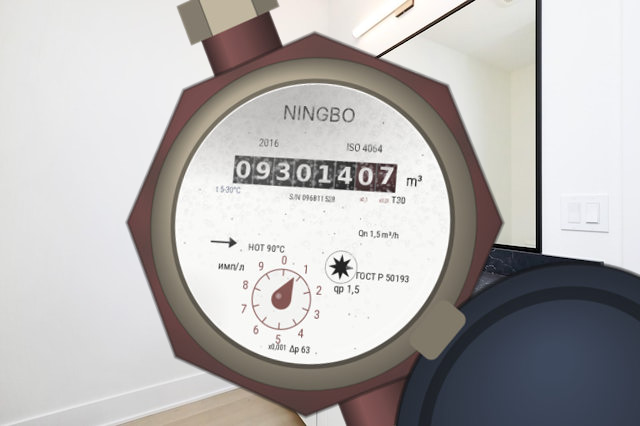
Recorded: value=93014.070 unit=m³
